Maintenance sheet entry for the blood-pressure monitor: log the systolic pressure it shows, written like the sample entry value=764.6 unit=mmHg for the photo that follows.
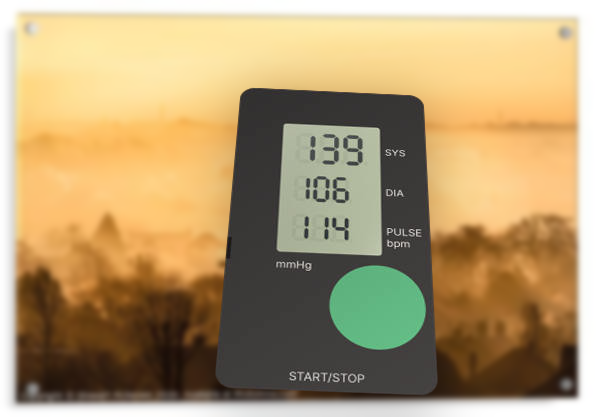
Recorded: value=139 unit=mmHg
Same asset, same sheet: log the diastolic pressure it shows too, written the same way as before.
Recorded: value=106 unit=mmHg
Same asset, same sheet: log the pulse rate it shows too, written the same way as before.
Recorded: value=114 unit=bpm
